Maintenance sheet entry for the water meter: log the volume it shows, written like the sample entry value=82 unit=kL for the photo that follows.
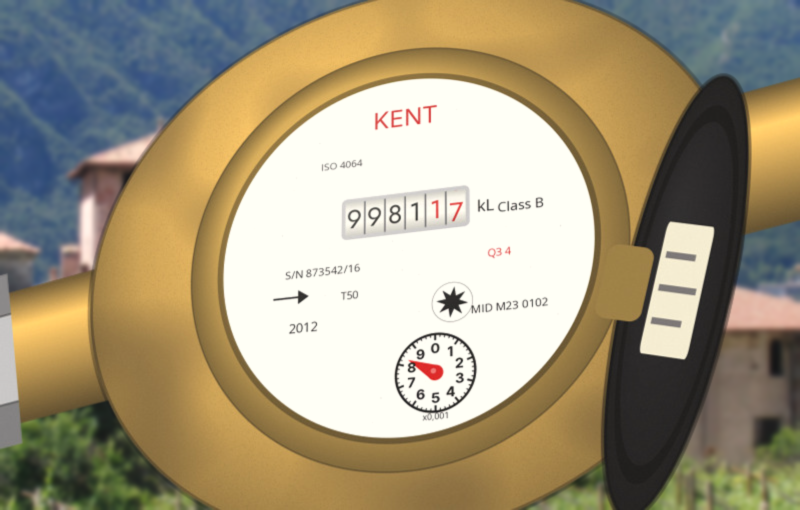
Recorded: value=9981.168 unit=kL
